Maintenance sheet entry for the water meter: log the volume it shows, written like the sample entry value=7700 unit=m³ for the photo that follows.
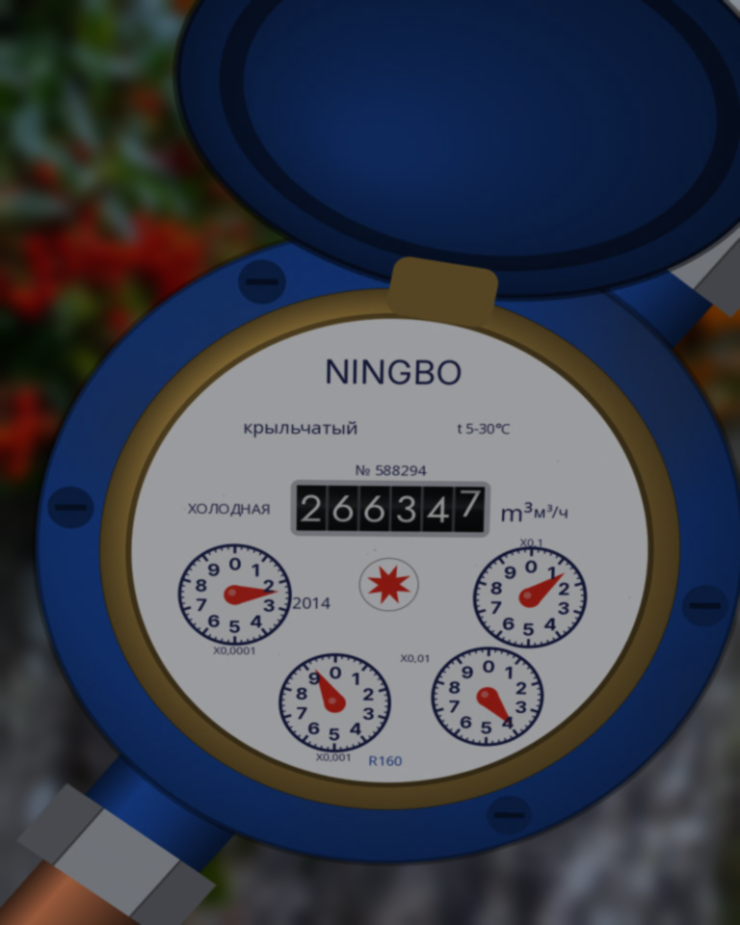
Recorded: value=266347.1392 unit=m³
